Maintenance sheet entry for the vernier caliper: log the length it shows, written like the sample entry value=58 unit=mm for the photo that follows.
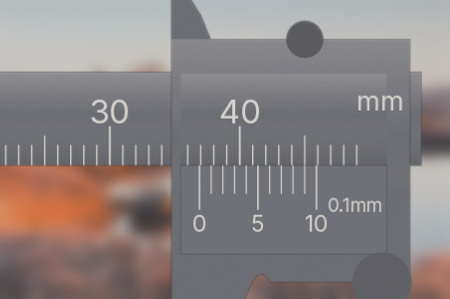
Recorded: value=36.9 unit=mm
